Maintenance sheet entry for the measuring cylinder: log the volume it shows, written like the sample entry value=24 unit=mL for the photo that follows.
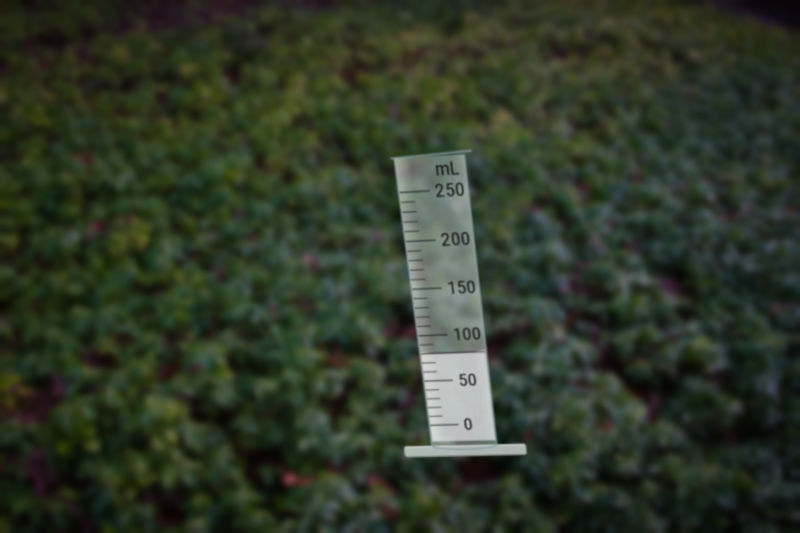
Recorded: value=80 unit=mL
